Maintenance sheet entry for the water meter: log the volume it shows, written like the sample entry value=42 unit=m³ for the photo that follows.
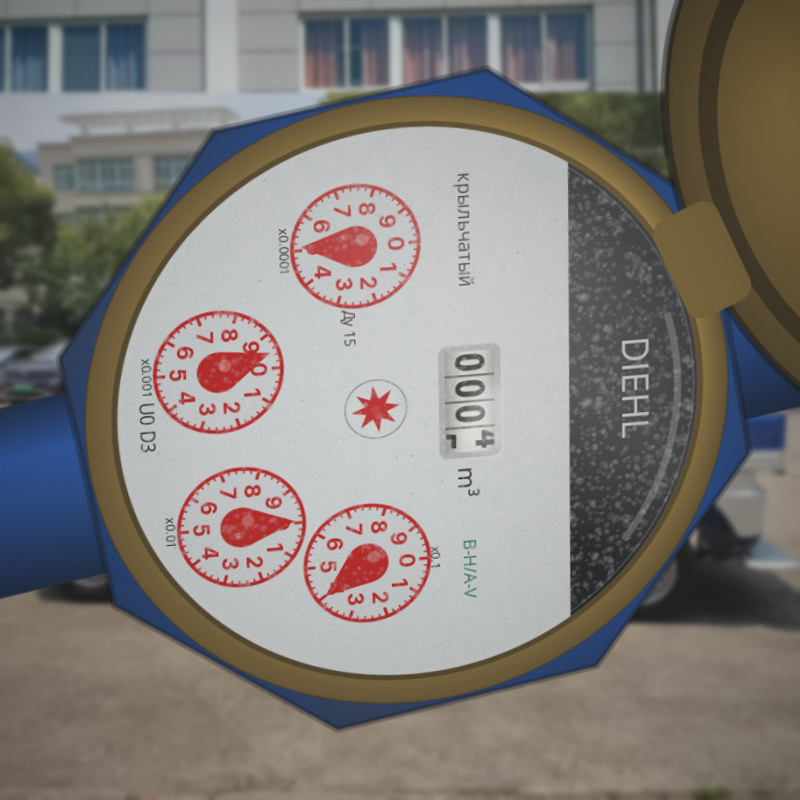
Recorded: value=4.3995 unit=m³
